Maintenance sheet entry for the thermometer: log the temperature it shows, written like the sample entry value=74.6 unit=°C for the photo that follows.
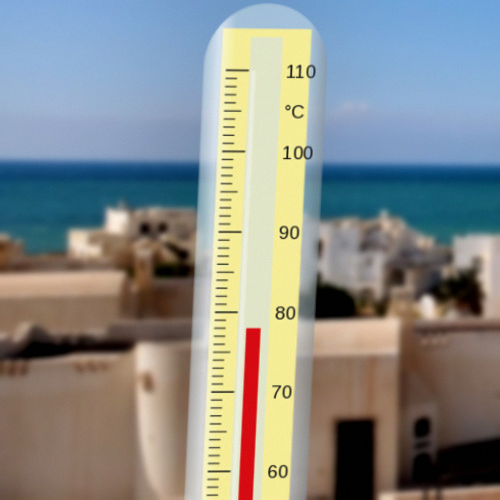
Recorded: value=78 unit=°C
